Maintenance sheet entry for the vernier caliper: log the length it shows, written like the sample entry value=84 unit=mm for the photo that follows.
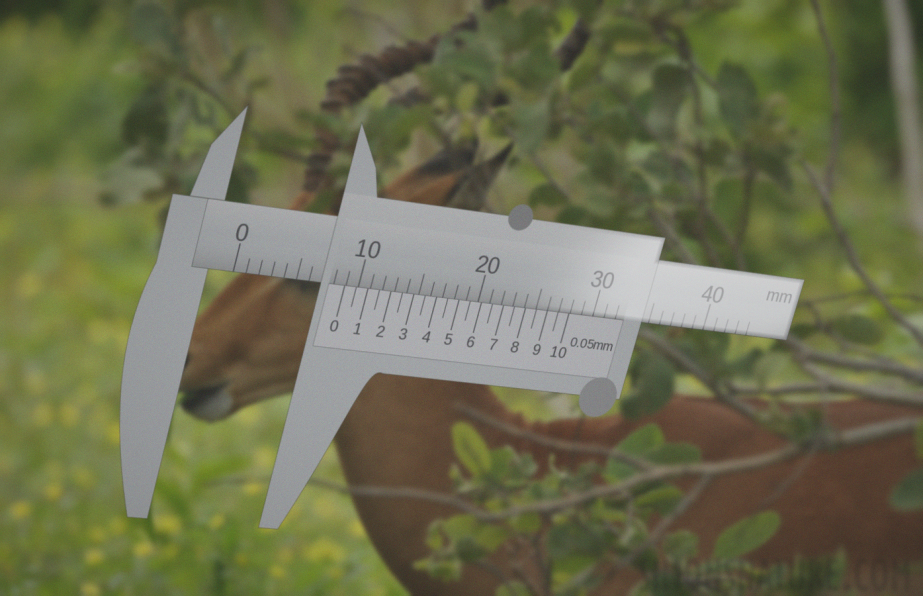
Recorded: value=8.9 unit=mm
